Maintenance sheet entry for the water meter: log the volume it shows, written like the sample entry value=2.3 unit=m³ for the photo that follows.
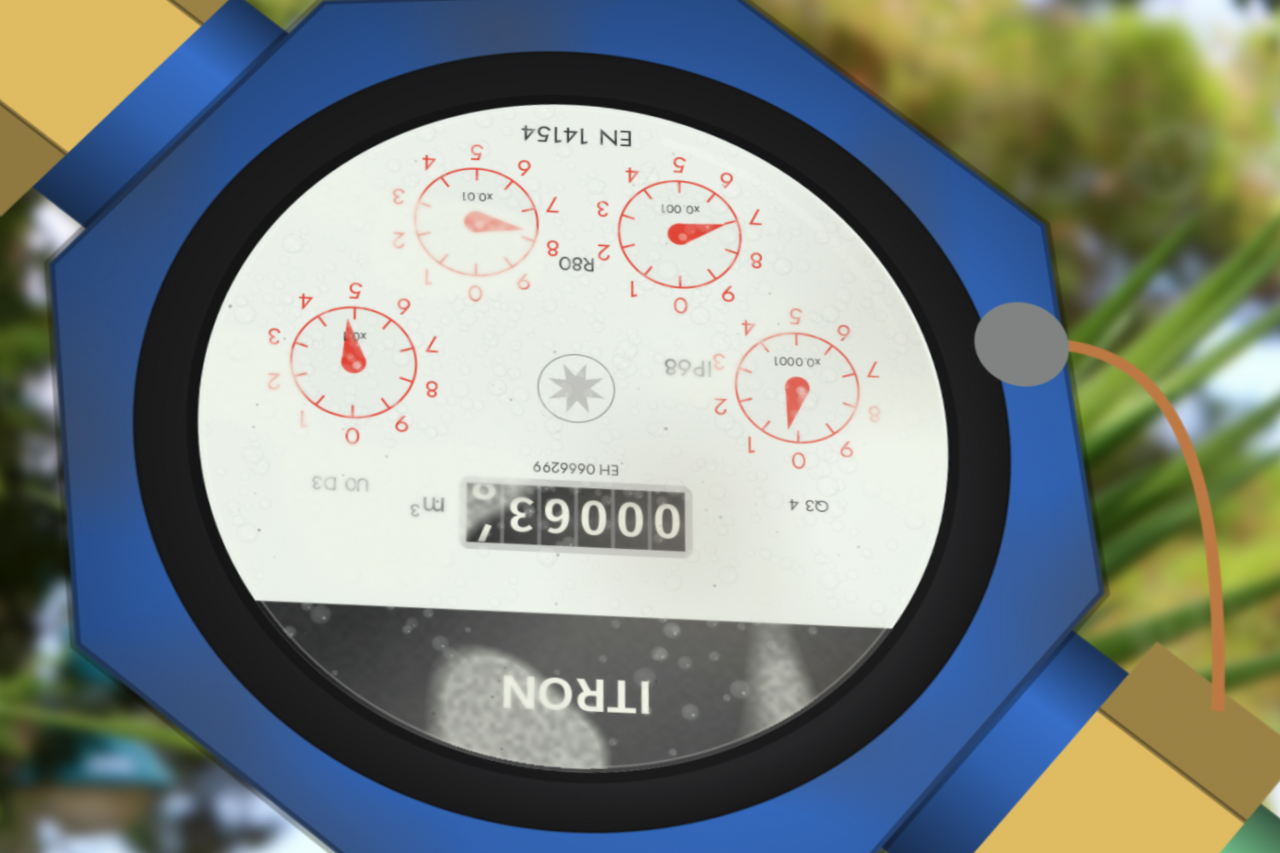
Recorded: value=637.4770 unit=m³
